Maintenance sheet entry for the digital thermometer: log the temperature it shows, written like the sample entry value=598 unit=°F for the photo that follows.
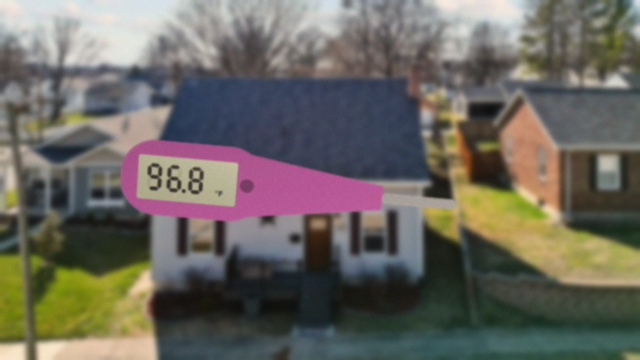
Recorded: value=96.8 unit=°F
